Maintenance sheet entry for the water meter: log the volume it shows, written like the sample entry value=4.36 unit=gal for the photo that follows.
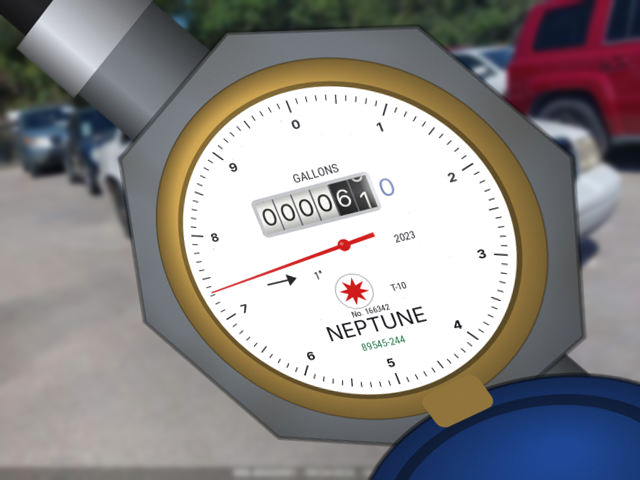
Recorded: value=607.3 unit=gal
